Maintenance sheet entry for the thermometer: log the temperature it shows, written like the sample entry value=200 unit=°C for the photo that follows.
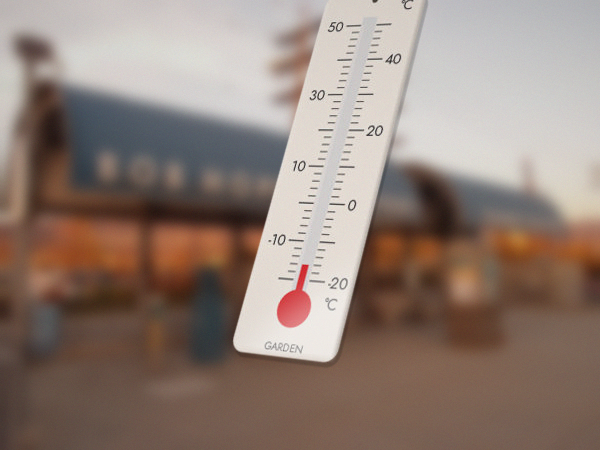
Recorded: value=-16 unit=°C
